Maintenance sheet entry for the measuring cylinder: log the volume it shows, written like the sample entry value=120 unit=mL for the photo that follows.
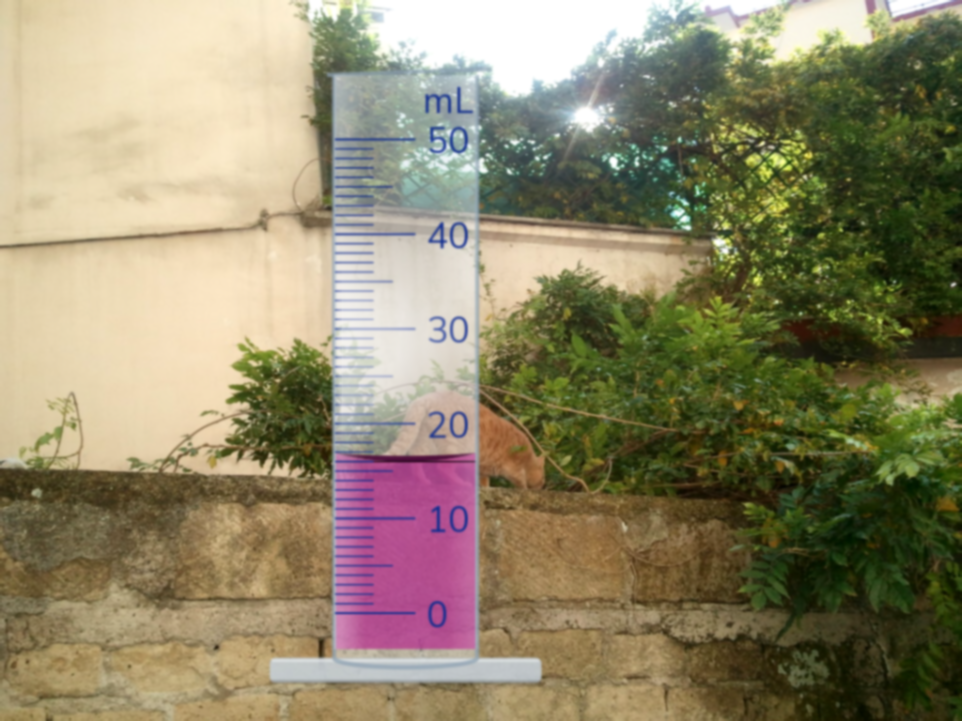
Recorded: value=16 unit=mL
